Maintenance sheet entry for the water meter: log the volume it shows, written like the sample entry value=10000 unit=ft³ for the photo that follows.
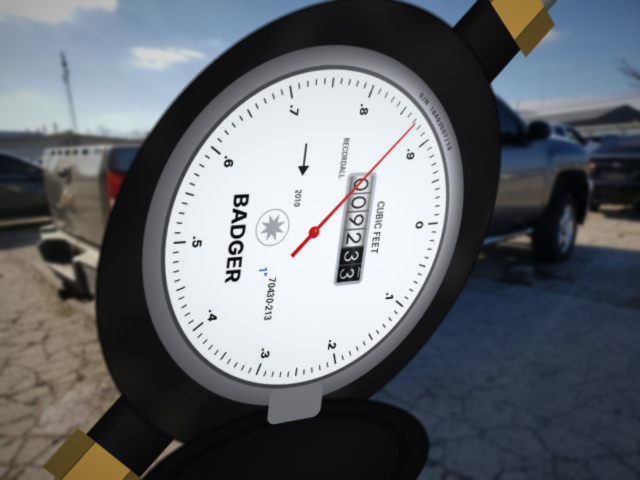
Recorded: value=9232.87 unit=ft³
